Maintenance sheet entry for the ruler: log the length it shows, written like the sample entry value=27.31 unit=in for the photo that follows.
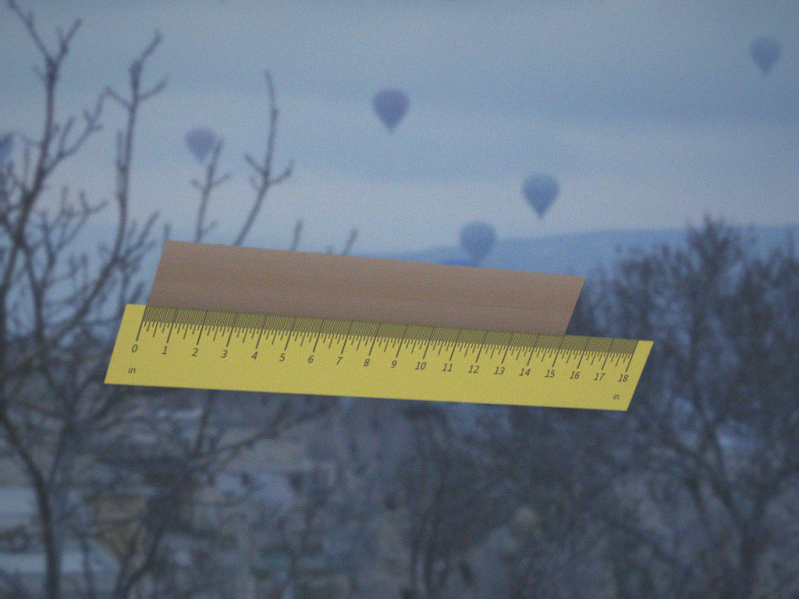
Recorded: value=15 unit=in
